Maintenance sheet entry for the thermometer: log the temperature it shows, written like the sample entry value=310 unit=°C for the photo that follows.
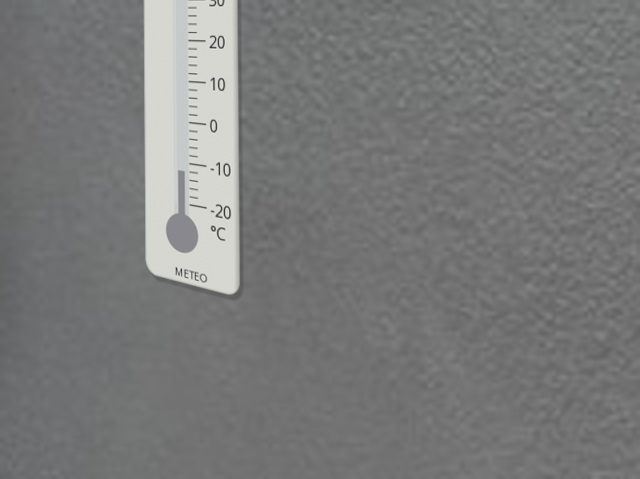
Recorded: value=-12 unit=°C
